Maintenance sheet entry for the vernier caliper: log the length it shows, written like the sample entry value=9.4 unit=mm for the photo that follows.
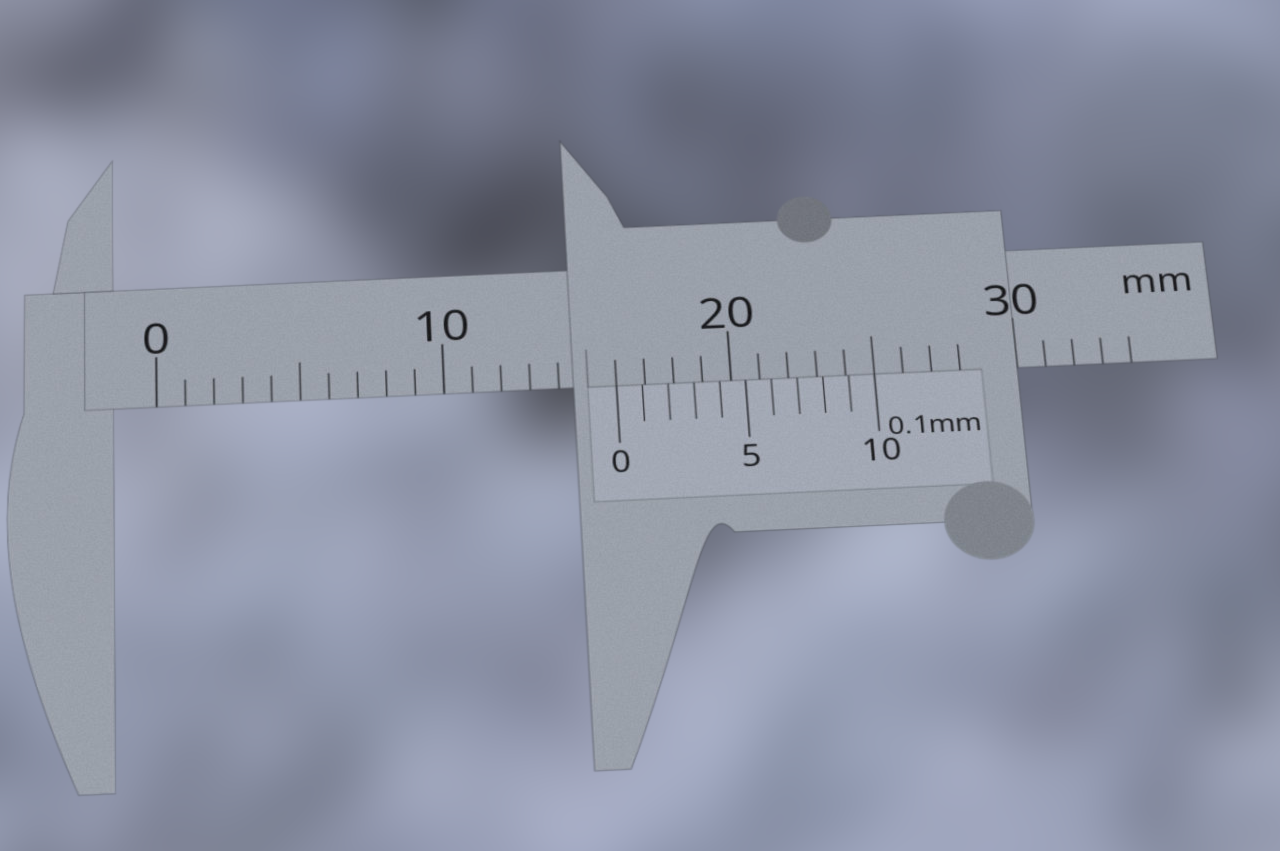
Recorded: value=16.0 unit=mm
